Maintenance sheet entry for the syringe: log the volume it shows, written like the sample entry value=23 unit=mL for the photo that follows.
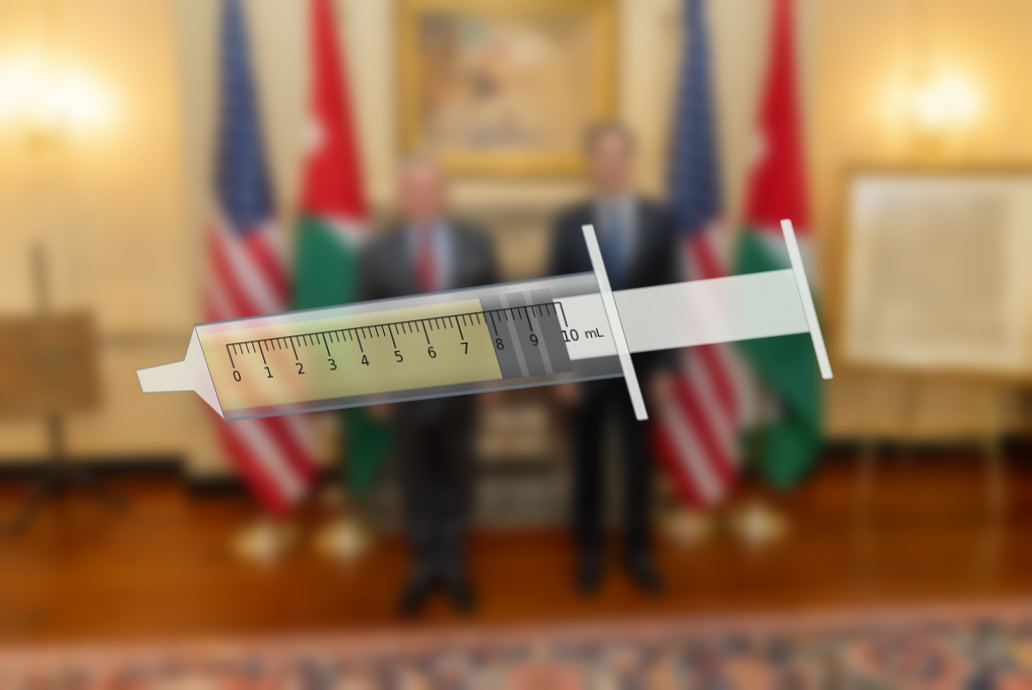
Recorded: value=7.8 unit=mL
